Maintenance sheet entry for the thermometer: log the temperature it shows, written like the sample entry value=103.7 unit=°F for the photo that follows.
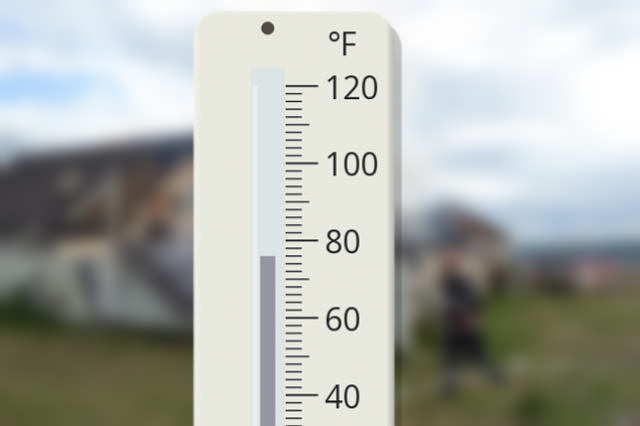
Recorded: value=76 unit=°F
